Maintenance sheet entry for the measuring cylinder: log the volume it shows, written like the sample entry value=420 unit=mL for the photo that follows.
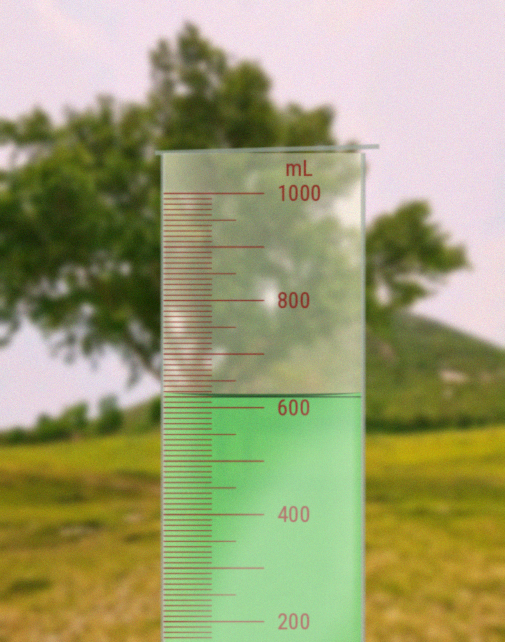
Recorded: value=620 unit=mL
